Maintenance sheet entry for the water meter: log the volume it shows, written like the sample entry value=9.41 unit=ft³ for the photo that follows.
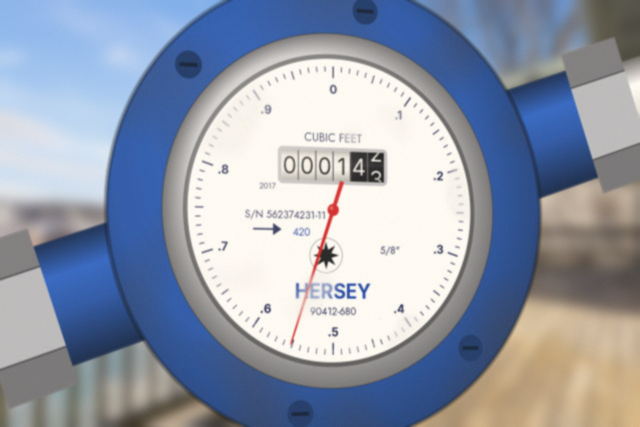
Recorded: value=142.55 unit=ft³
